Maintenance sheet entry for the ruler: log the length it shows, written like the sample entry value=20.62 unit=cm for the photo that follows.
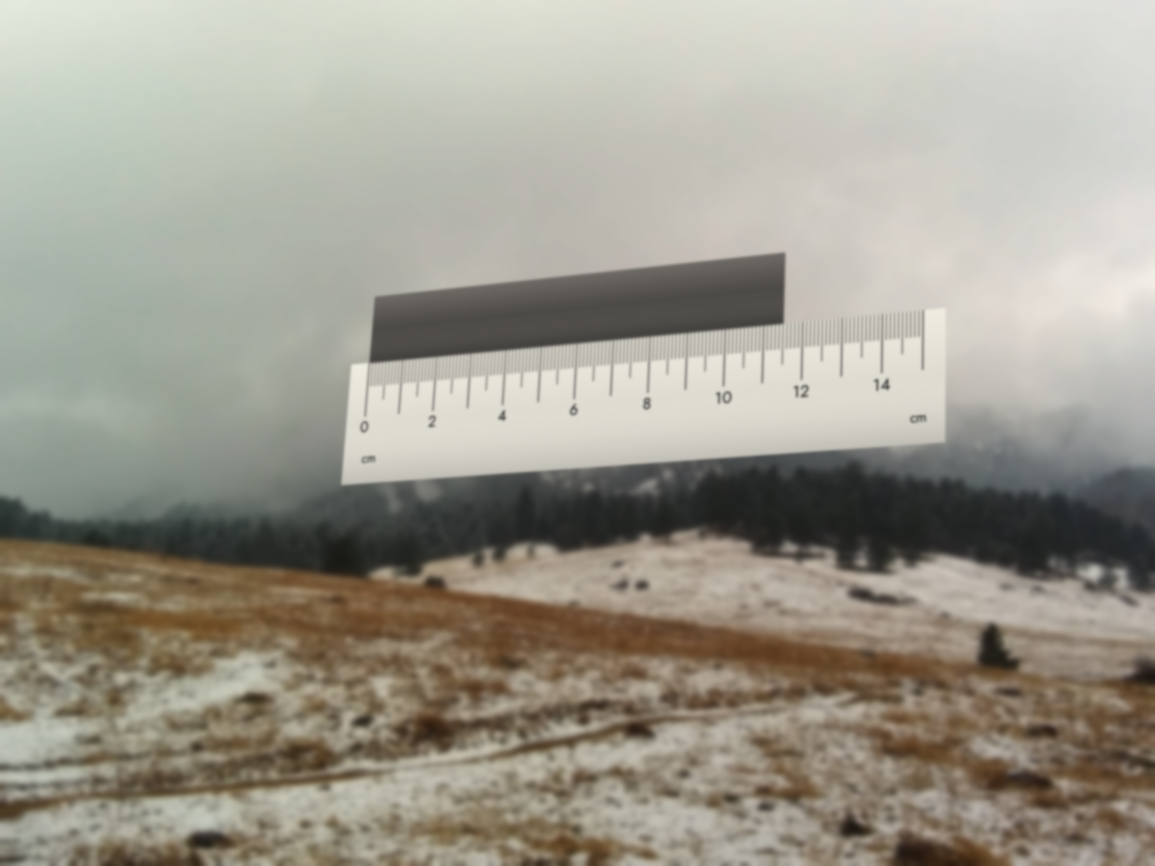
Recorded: value=11.5 unit=cm
